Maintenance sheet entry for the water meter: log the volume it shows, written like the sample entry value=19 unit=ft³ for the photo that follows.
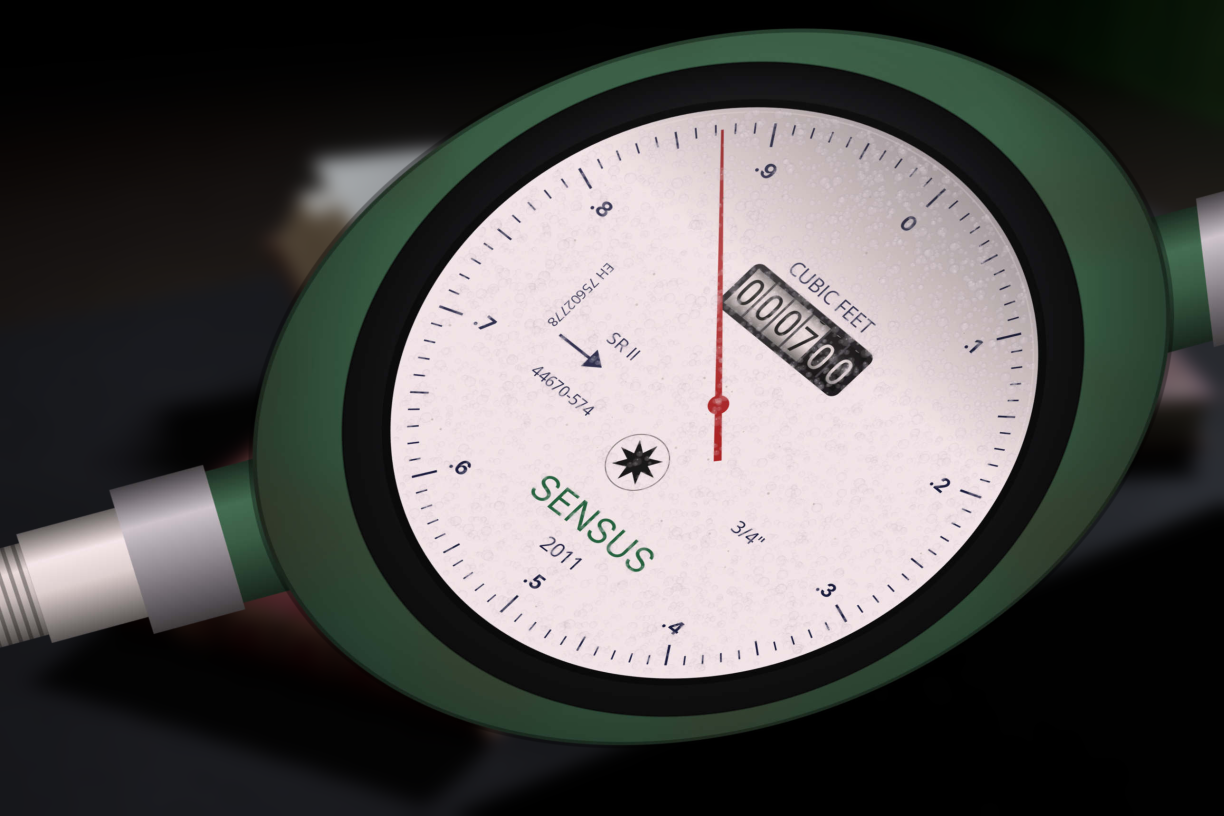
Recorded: value=699.87 unit=ft³
